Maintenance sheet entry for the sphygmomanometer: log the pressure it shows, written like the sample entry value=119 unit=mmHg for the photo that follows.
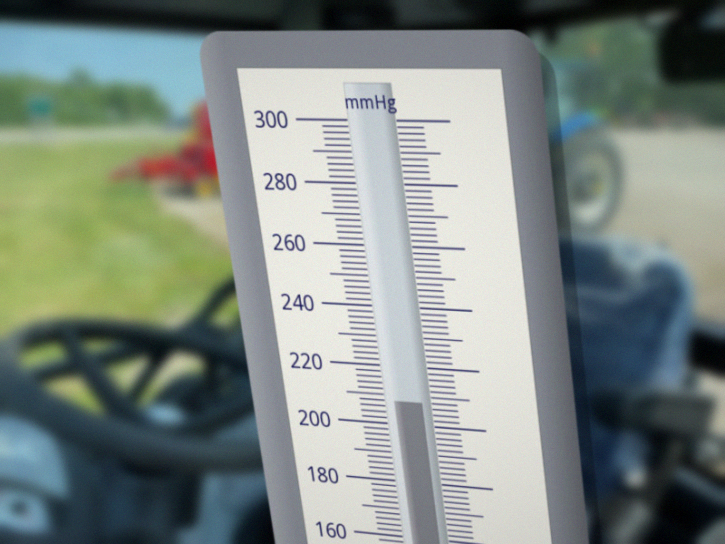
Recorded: value=208 unit=mmHg
